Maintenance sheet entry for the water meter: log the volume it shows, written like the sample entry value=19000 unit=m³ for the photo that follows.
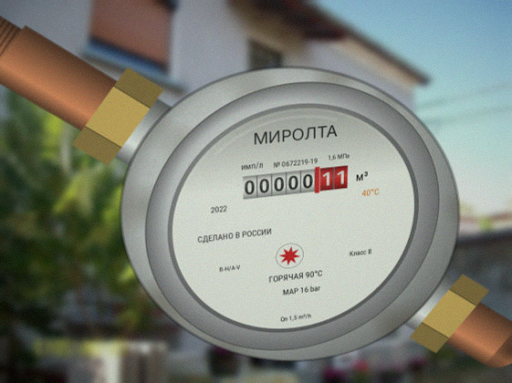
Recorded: value=0.11 unit=m³
